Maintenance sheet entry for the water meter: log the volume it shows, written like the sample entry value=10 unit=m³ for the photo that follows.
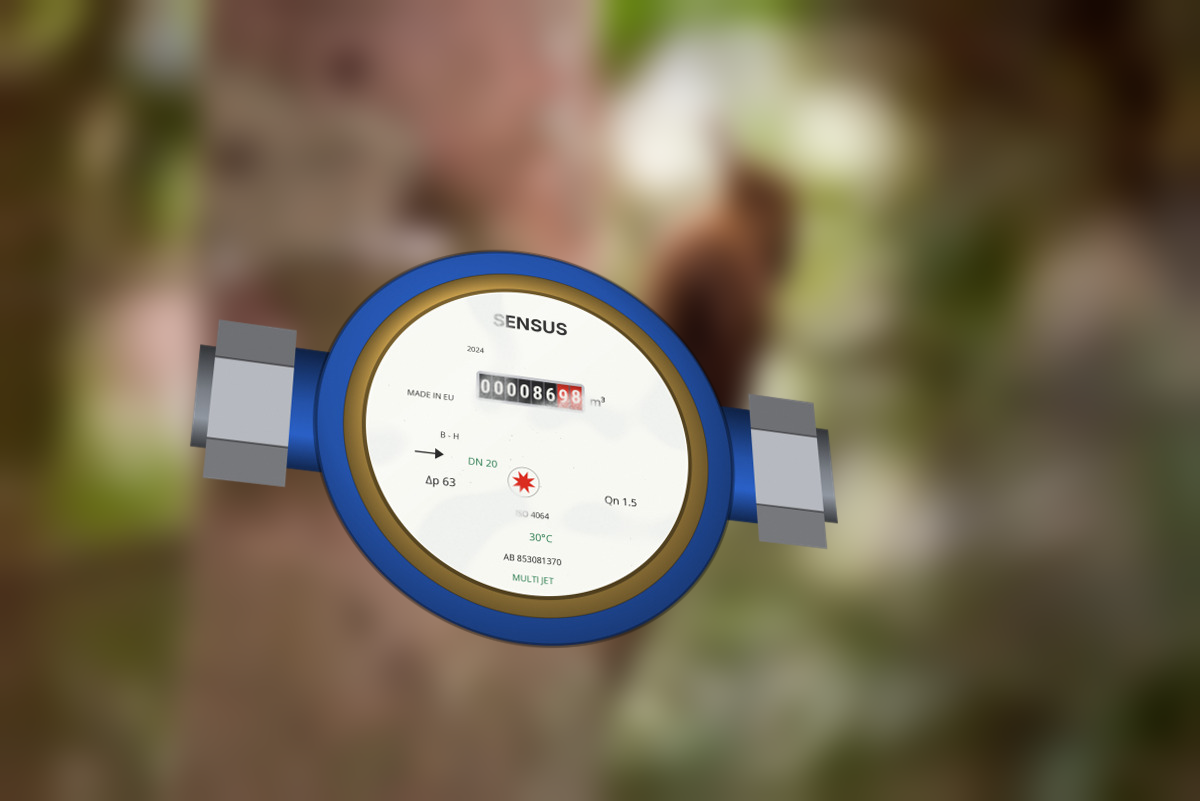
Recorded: value=86.98 unit=m³
